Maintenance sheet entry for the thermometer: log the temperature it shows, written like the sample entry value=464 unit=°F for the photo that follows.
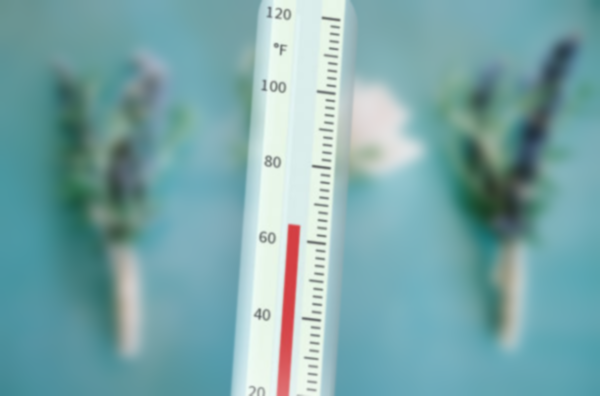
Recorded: value=64 unit=°F
